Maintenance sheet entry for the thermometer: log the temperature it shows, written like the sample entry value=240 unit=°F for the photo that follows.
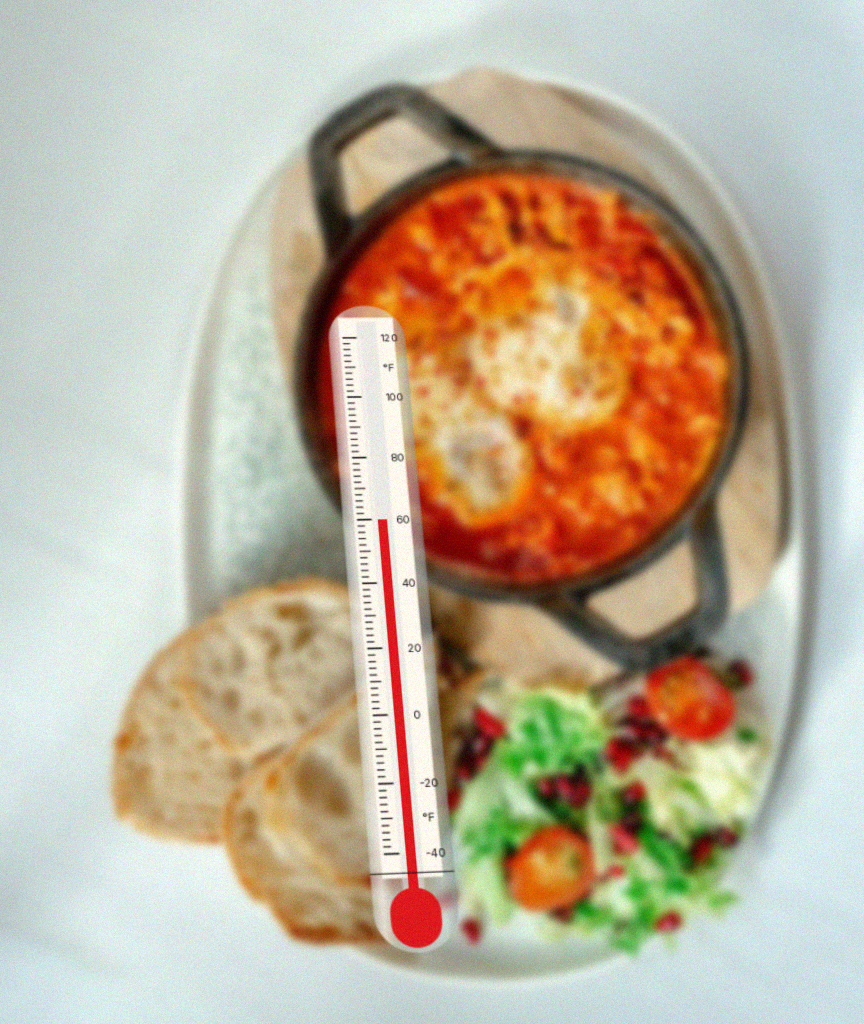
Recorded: value=60 unit=°F
